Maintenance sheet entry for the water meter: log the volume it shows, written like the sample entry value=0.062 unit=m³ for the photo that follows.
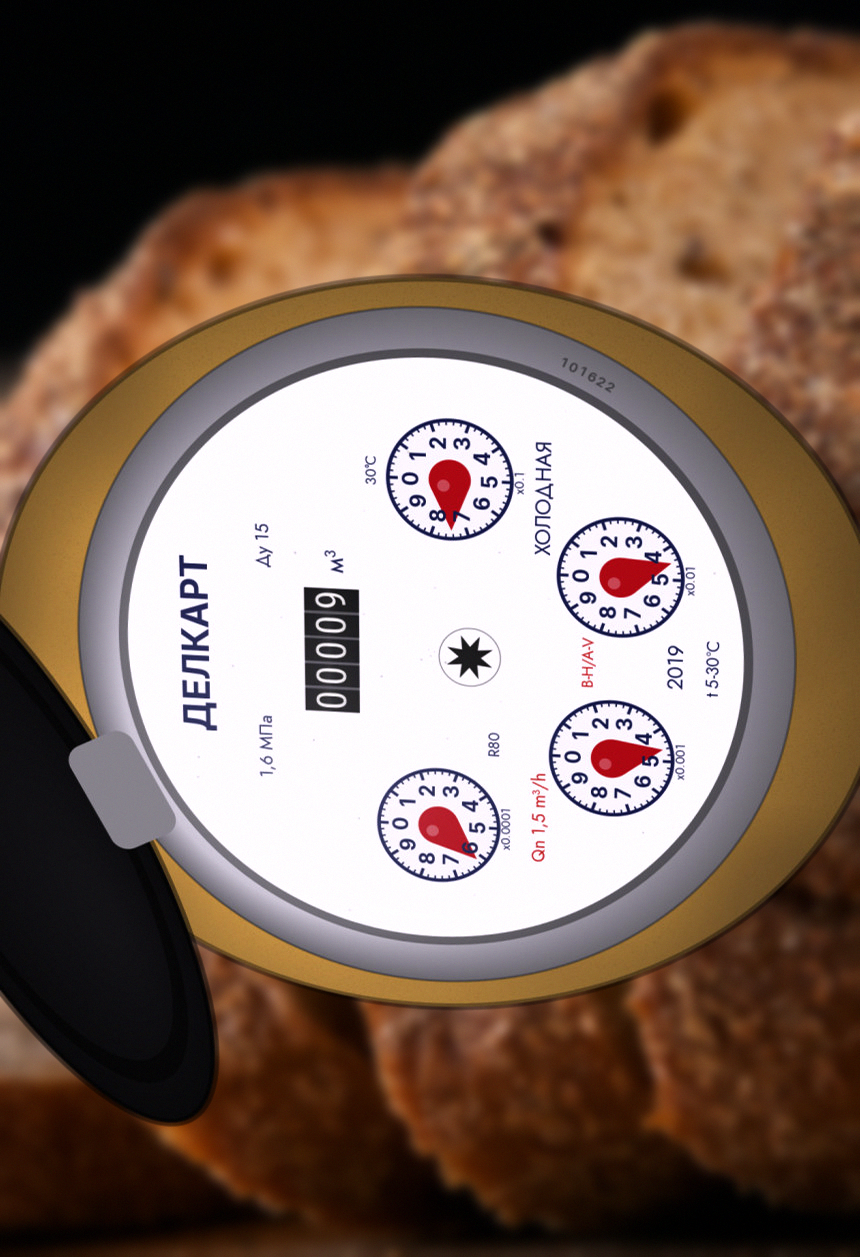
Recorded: value=9.7446 unit=m³
